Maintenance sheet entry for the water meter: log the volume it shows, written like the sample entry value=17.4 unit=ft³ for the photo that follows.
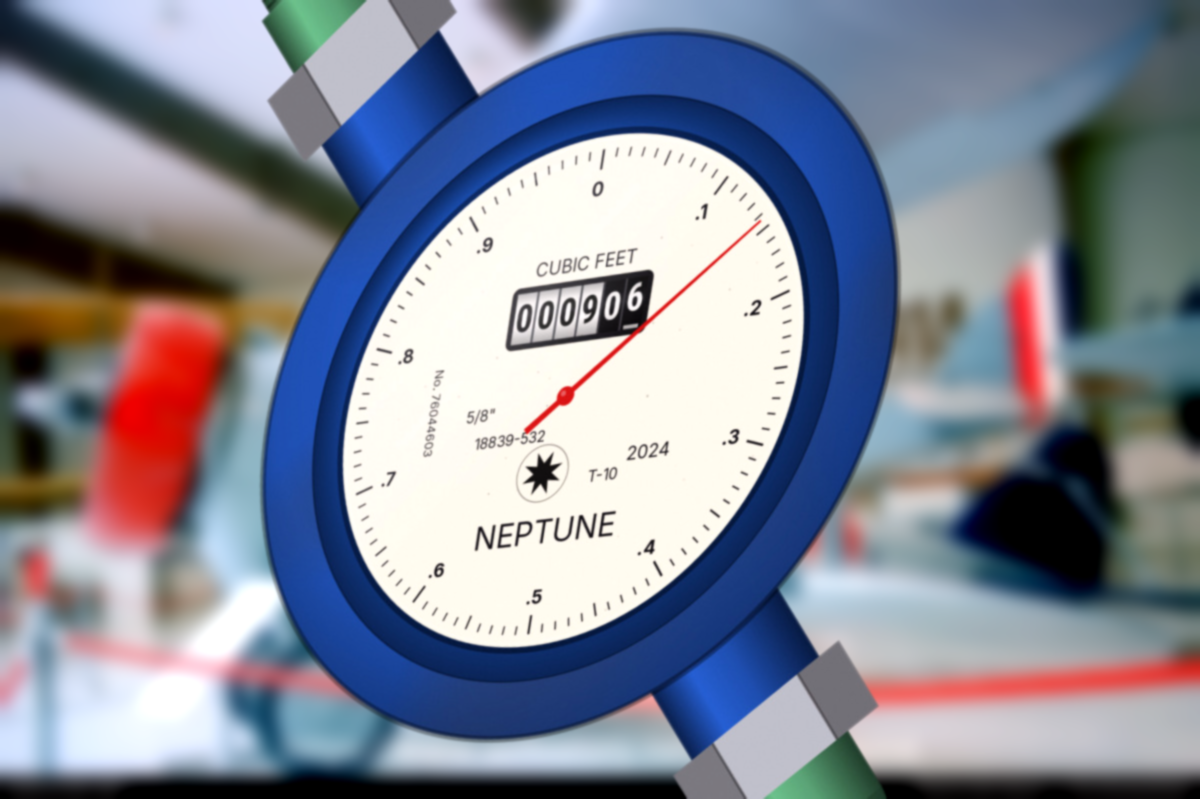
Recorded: value=906.14 unit=ft³
